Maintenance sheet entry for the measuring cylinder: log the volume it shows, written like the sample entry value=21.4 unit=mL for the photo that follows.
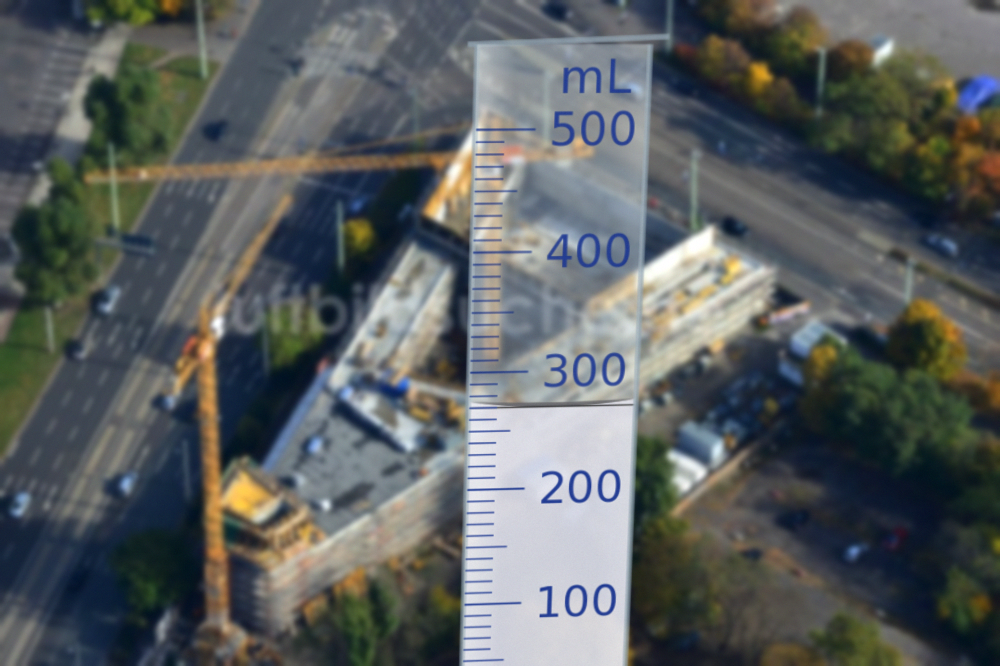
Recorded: value=270 unit=mL
